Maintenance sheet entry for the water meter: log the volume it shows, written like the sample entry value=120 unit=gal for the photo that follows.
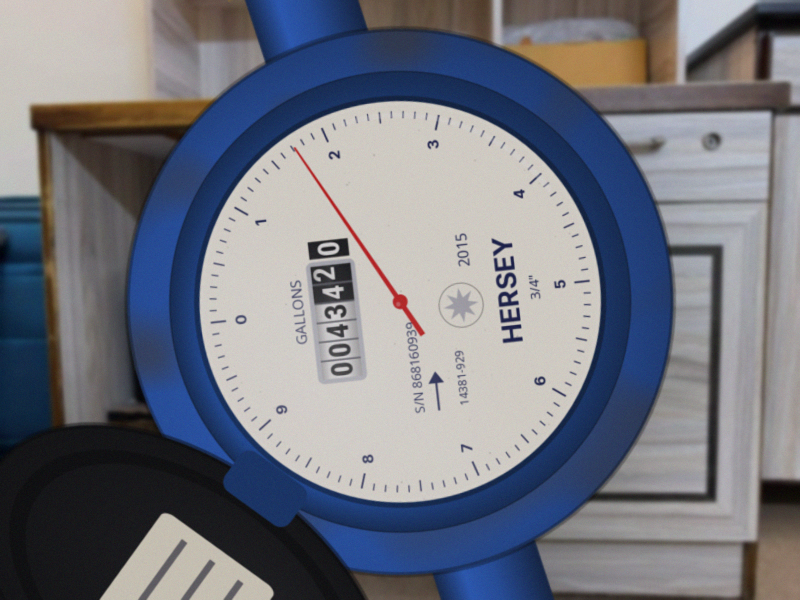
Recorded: value=43421.7 unit=gal
